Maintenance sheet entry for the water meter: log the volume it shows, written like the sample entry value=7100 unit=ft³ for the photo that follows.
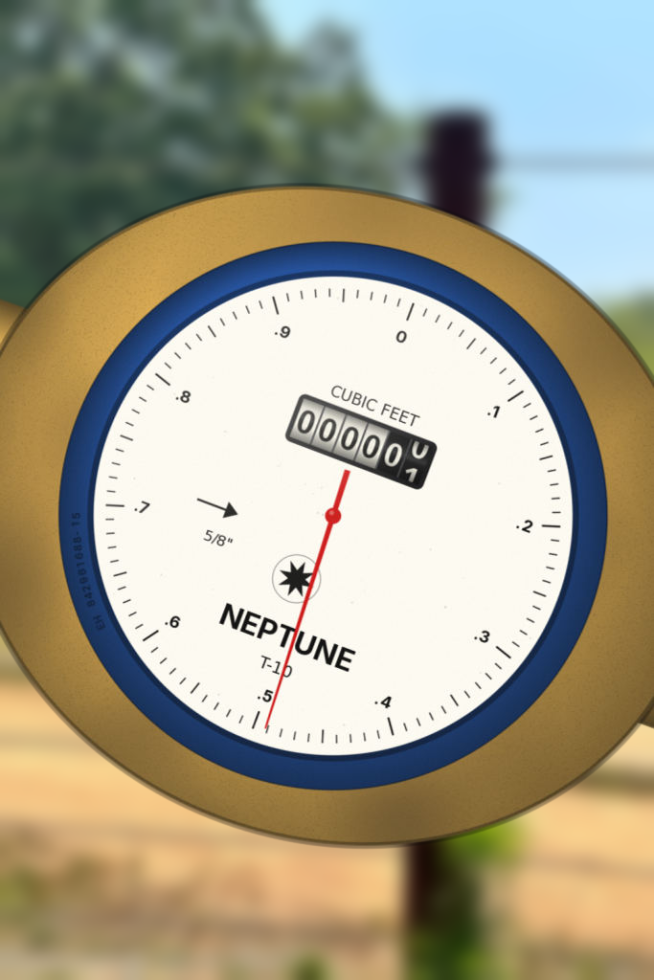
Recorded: value=0.49 unit=ft³
